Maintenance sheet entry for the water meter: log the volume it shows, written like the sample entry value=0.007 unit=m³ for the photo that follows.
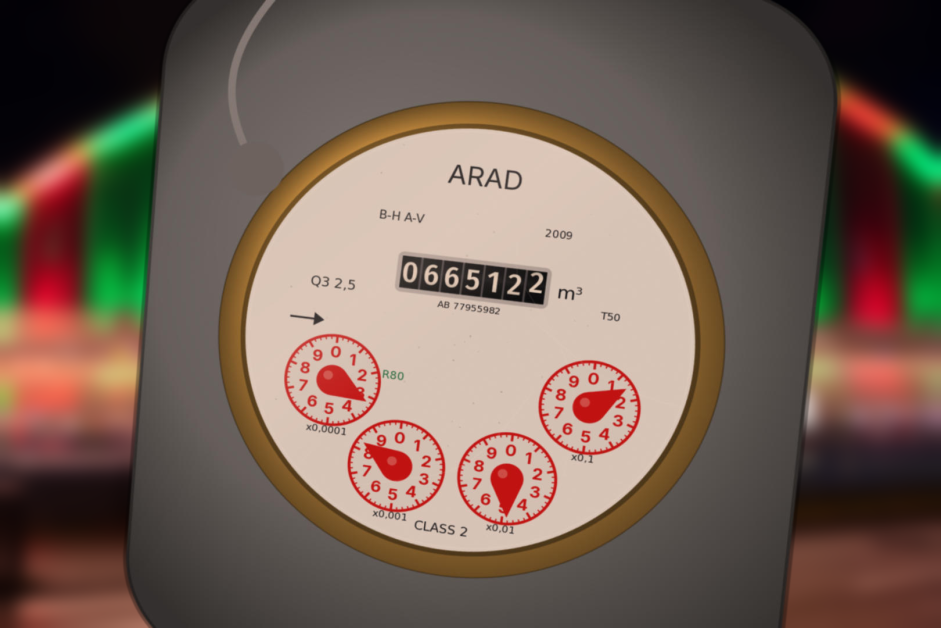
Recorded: value=665122.1483 unit=m³
